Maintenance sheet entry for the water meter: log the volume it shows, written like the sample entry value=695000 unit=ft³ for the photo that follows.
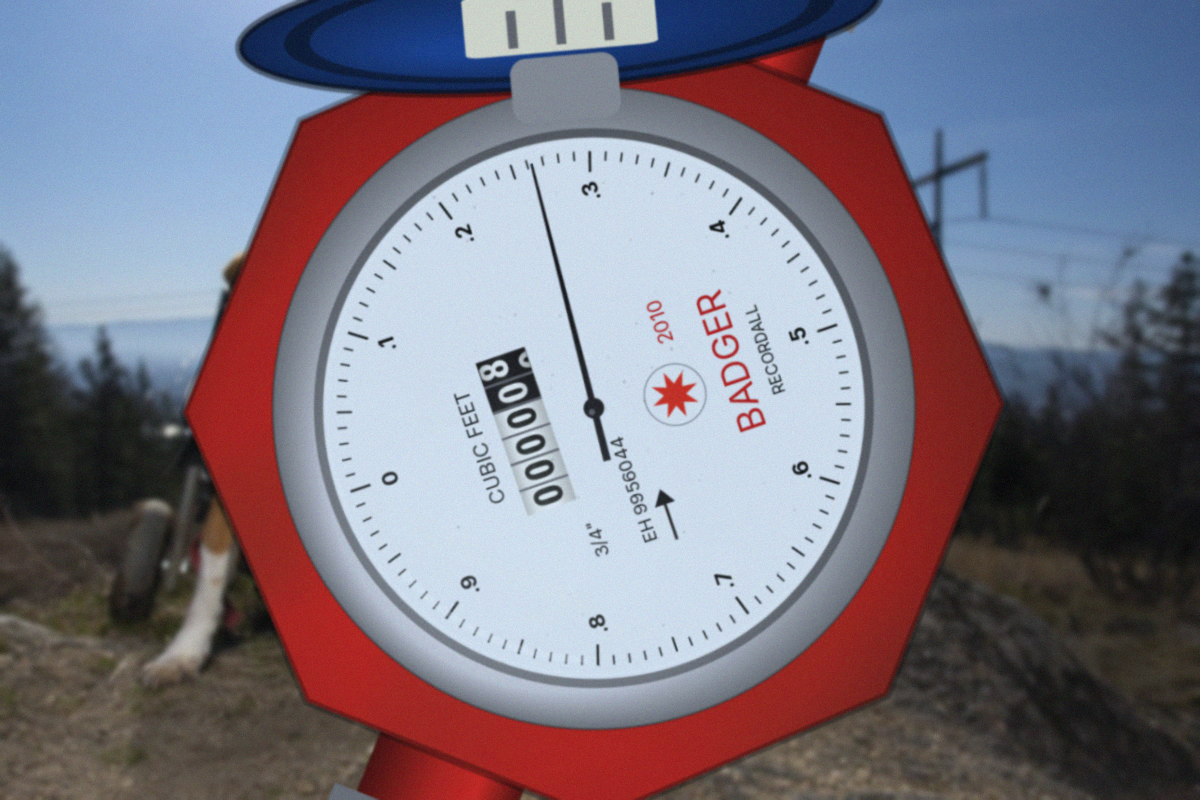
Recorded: value=8.26 unit=ft³
